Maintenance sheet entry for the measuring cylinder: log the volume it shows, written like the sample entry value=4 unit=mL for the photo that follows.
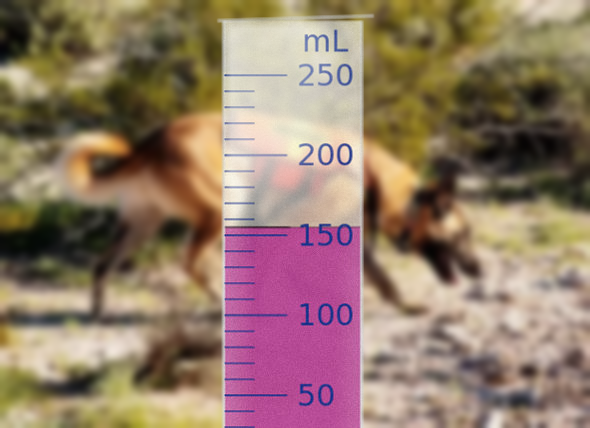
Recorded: value=155 unit=mL
